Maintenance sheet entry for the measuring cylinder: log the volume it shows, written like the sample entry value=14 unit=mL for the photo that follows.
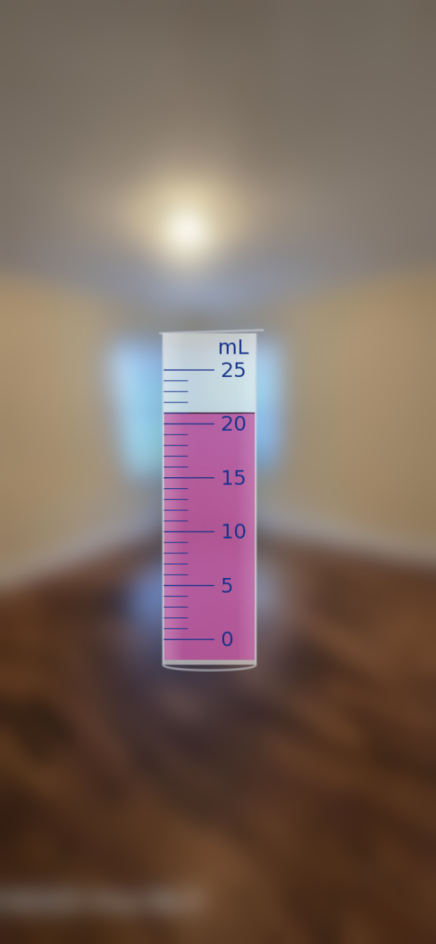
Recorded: value=21 unit=mL
